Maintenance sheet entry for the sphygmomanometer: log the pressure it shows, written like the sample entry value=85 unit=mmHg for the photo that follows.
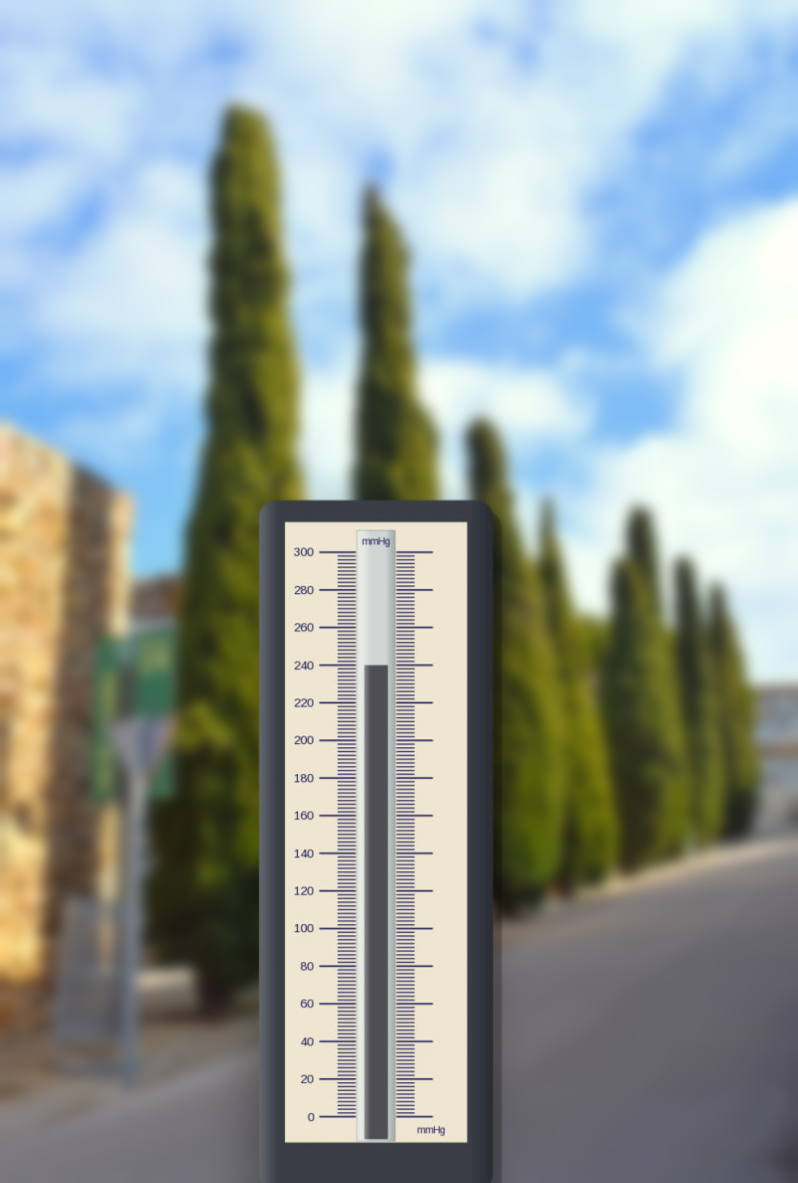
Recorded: value=240 unit=mmHg
